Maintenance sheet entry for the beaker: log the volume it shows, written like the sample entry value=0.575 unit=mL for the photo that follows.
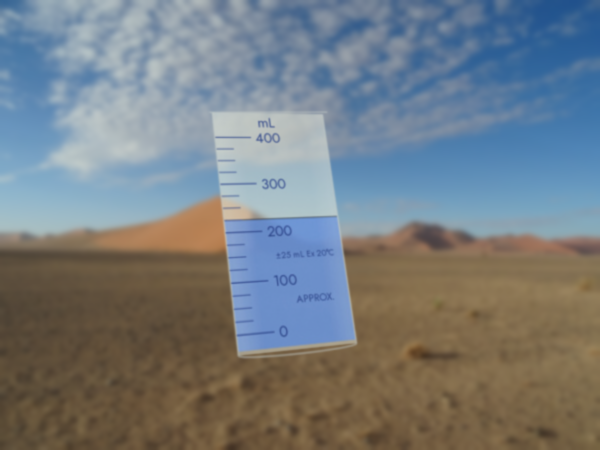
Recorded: value=225 unit=mL
